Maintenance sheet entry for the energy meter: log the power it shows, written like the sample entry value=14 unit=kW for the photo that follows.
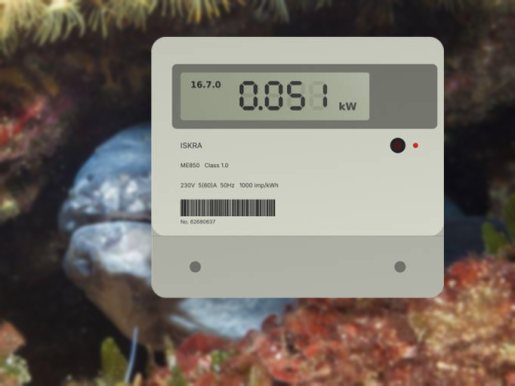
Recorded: value=0.051 unit=kW
